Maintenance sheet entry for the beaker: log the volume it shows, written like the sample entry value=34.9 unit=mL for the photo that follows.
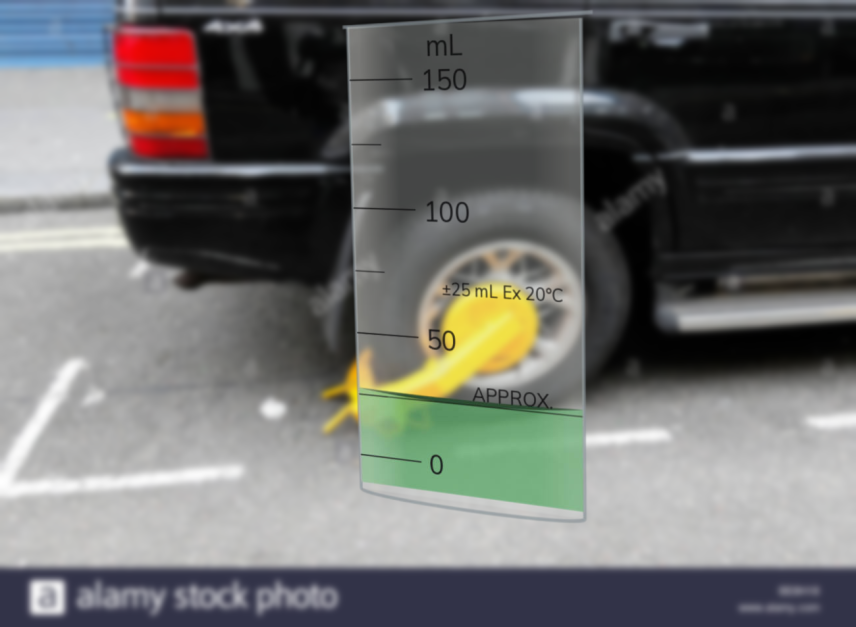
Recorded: value=25 unit=mL
